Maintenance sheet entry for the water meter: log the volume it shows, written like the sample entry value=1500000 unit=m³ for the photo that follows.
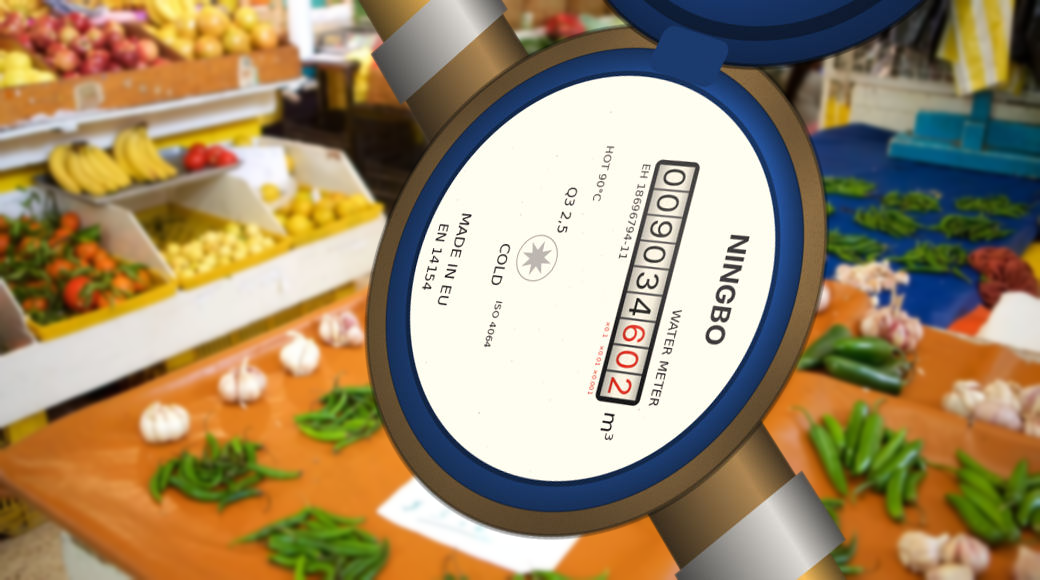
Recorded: value=9034.602 unit=m³
